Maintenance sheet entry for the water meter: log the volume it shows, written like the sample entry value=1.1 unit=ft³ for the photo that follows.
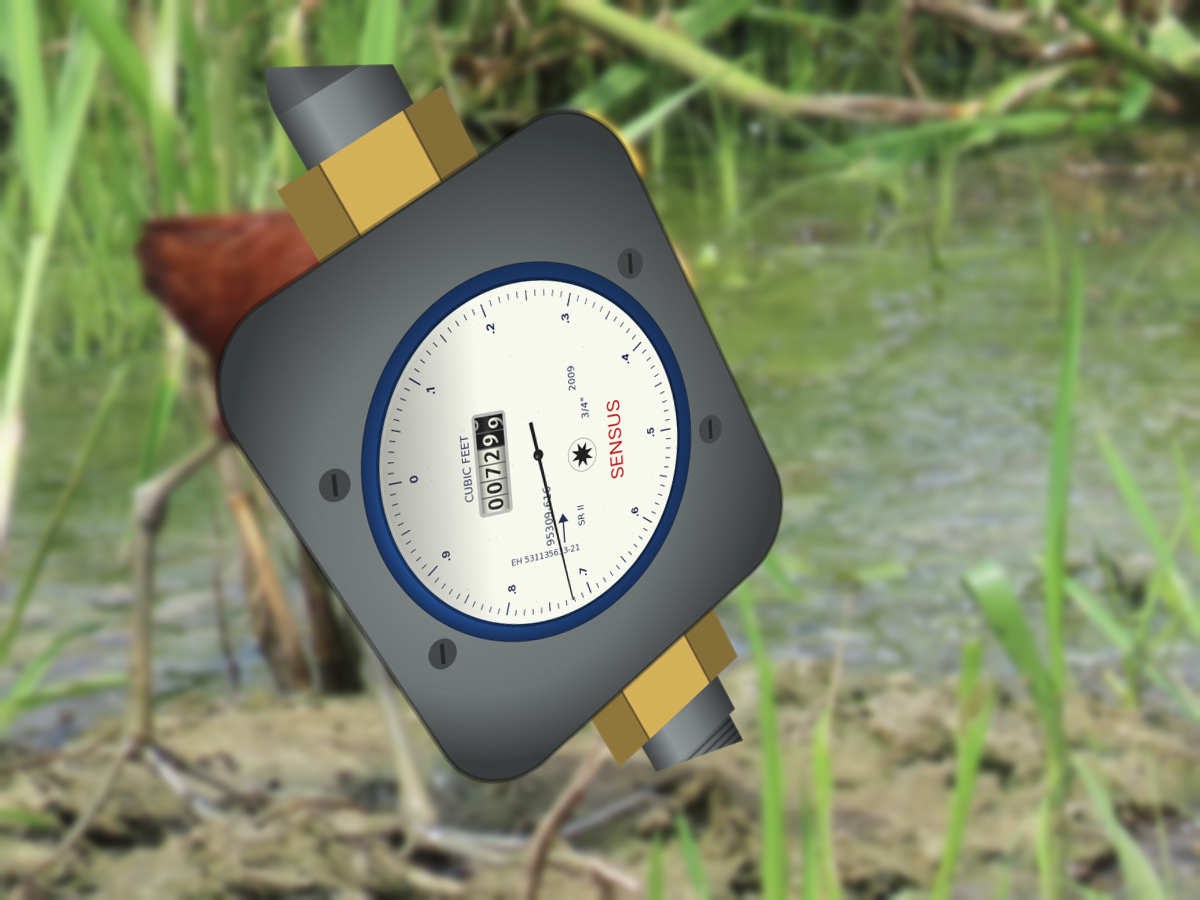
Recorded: value=7298.72 unit=ft³
